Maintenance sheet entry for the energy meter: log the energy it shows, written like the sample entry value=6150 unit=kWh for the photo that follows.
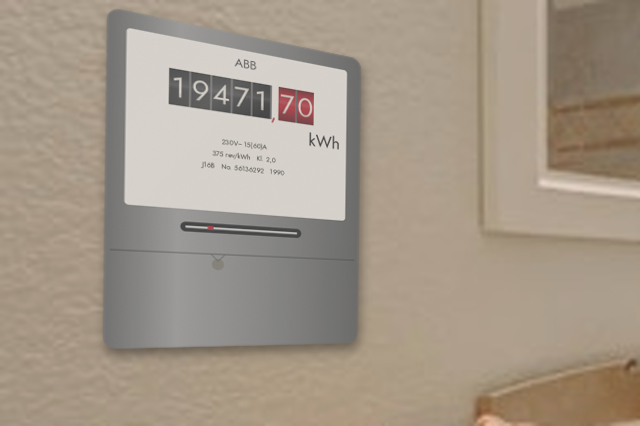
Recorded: value=19471.70 unit=kWh
